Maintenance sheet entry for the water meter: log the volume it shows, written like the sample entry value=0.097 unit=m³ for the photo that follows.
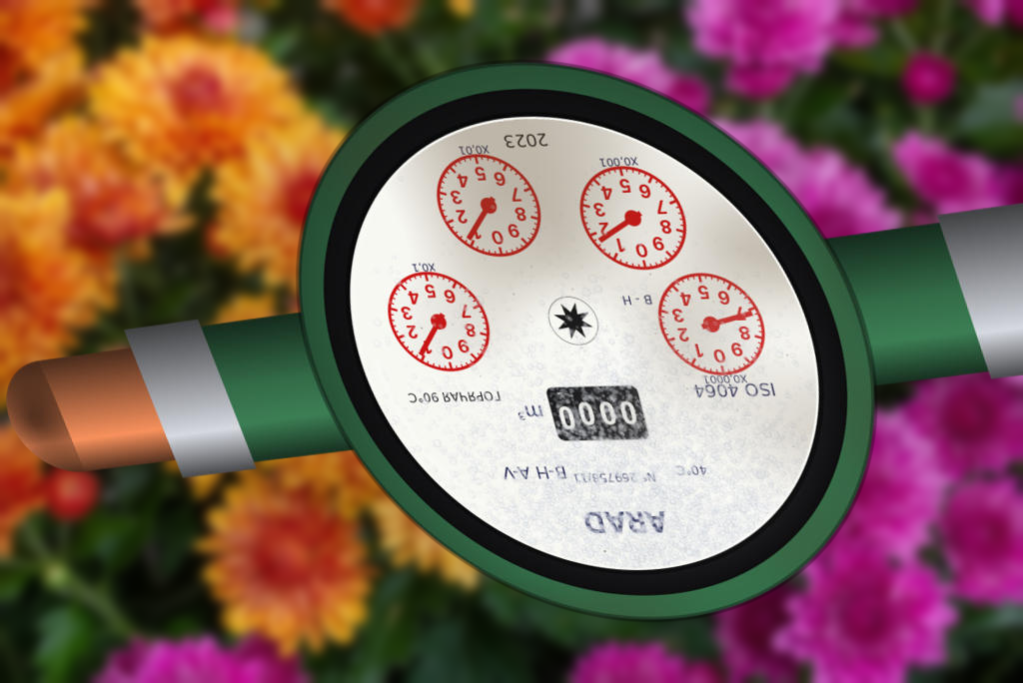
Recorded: value=0.1117 unit=m³
